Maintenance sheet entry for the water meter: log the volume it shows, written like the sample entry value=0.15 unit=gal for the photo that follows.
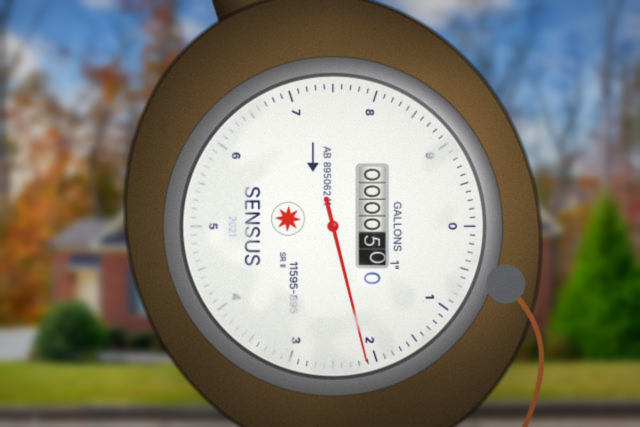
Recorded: value=502.1 unit=gal
